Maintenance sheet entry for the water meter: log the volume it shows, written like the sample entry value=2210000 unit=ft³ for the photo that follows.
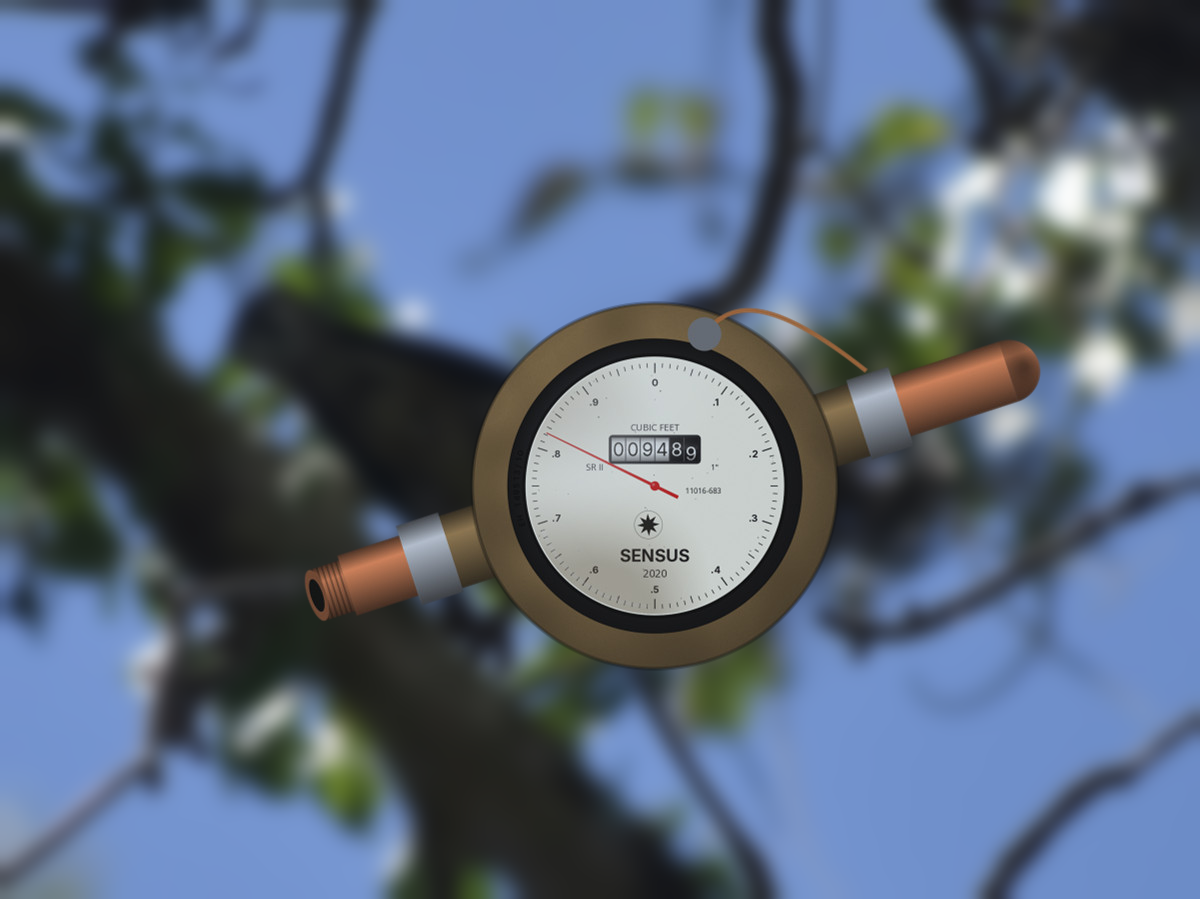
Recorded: value=9488.82 unit=ft³
